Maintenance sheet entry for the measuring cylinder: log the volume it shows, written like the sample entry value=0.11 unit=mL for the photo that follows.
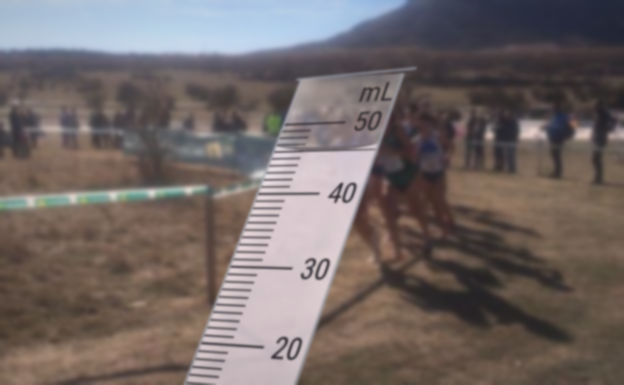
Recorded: value=46 unit=mL
